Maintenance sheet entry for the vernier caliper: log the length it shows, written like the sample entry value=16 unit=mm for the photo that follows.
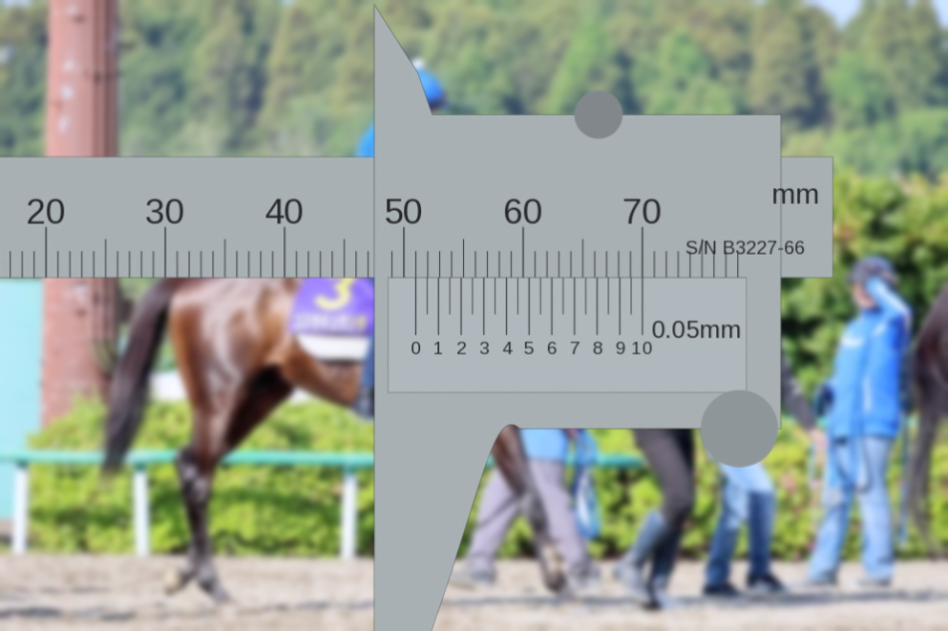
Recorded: value=51.0 unit=mm
